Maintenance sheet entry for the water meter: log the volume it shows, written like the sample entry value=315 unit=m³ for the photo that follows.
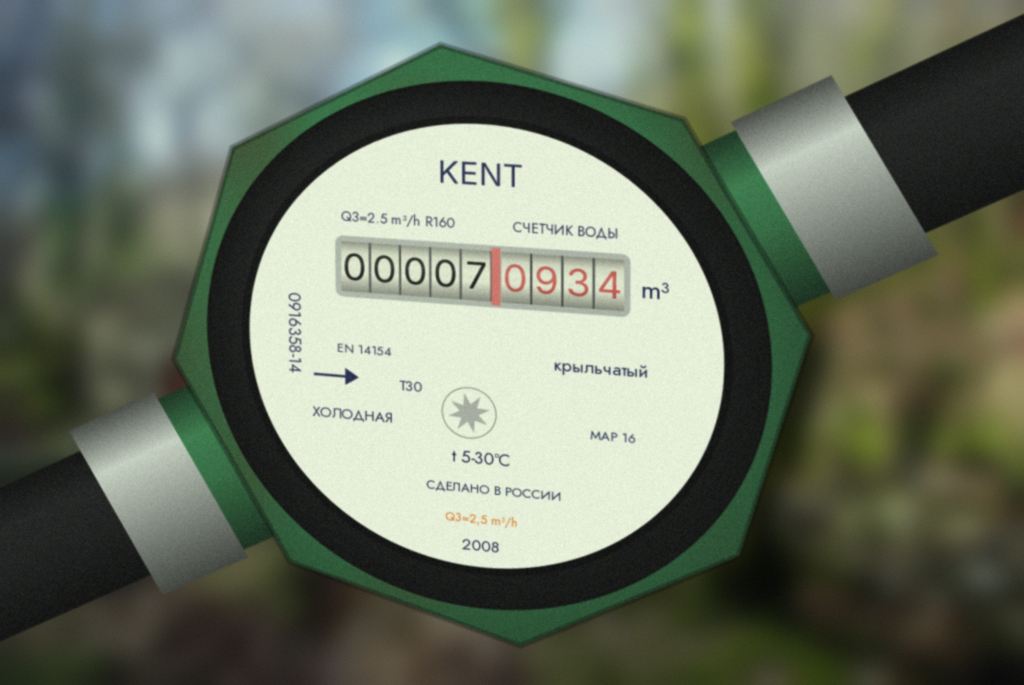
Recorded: value=7.0934 unit=m³
